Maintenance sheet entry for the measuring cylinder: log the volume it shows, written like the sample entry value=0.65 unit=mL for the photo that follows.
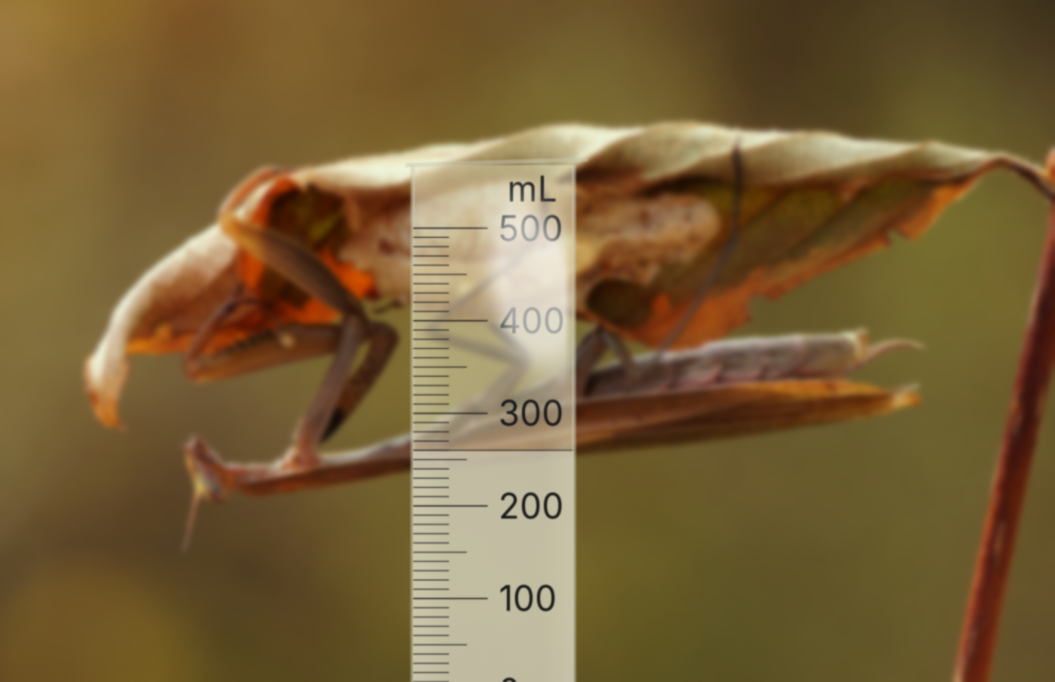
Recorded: value=260 unit=mL
